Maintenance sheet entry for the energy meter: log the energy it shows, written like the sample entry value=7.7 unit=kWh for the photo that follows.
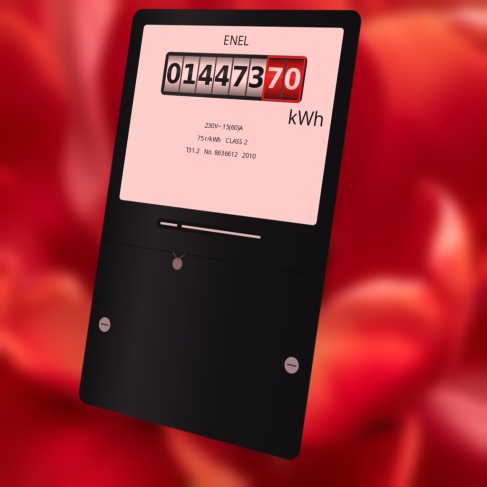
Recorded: value=14473.70 unit=kWh
